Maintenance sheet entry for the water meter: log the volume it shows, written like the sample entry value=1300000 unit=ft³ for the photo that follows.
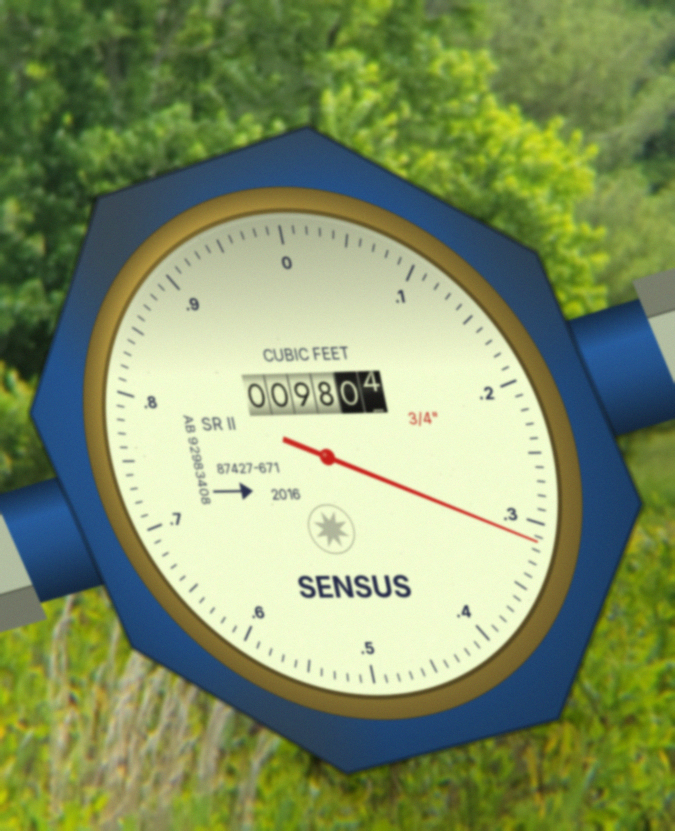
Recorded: value=9804.31 unit=ft³
